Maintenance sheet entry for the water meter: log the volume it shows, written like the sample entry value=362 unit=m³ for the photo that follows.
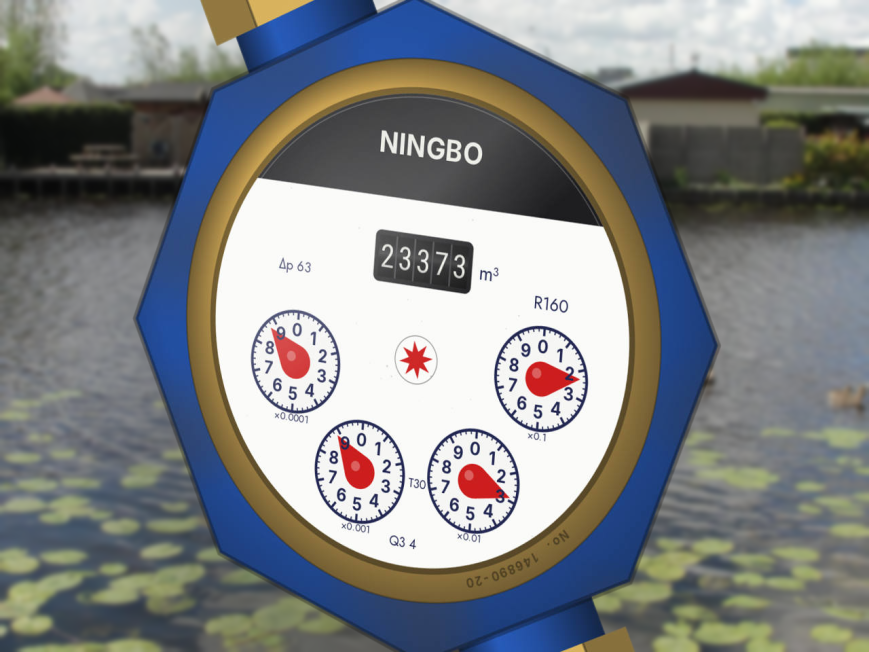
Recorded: value=23373.2288 unit=m³
